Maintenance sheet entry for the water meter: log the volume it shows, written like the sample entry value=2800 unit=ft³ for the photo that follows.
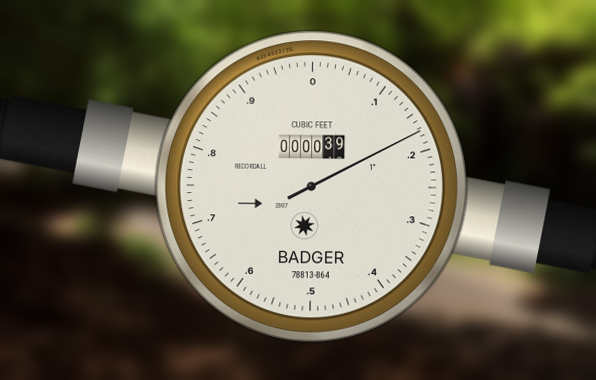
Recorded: value=39.17 unit=ft³
